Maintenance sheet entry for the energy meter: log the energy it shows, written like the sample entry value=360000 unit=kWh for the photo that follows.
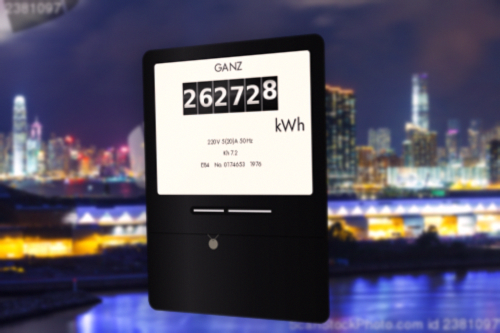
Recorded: value=262728 unit=kWh
